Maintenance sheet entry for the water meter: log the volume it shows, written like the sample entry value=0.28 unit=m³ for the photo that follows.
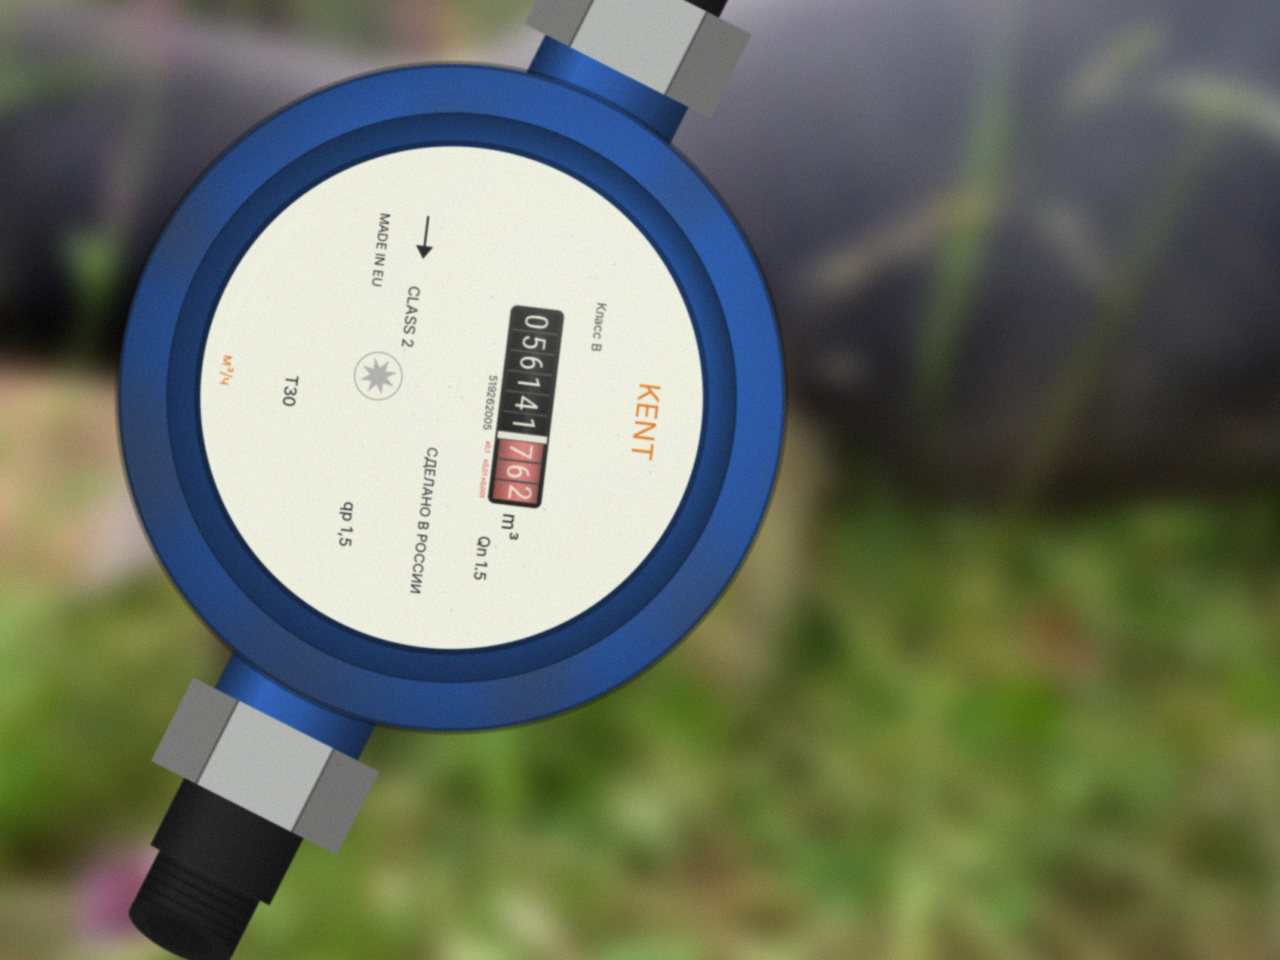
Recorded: value=56141.762 unit=m³
